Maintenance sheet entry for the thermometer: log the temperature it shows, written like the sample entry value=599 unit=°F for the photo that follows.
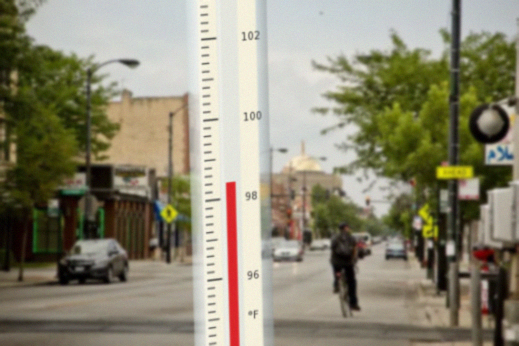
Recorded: value=98.4 unit=°F
